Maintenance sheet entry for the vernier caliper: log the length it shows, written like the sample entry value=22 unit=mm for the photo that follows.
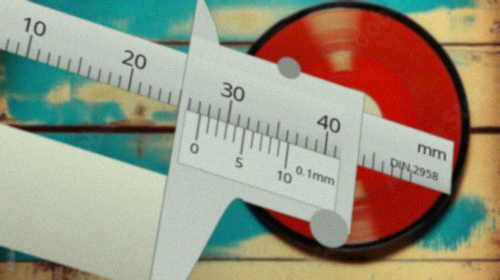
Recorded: value=27.2 unit=mm
